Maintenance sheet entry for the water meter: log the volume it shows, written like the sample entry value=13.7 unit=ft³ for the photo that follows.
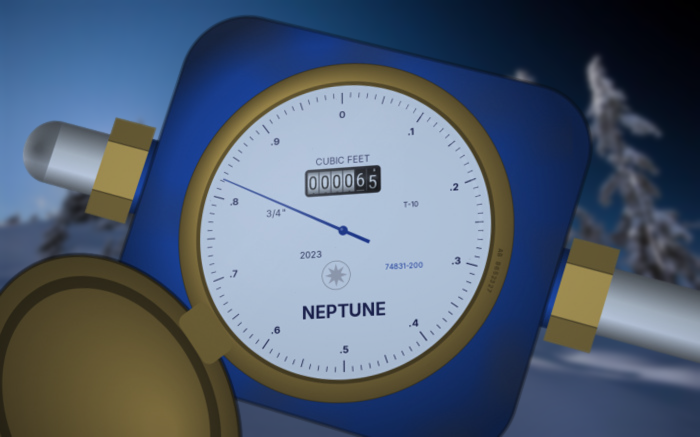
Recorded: value=64.82 unit=ft³
